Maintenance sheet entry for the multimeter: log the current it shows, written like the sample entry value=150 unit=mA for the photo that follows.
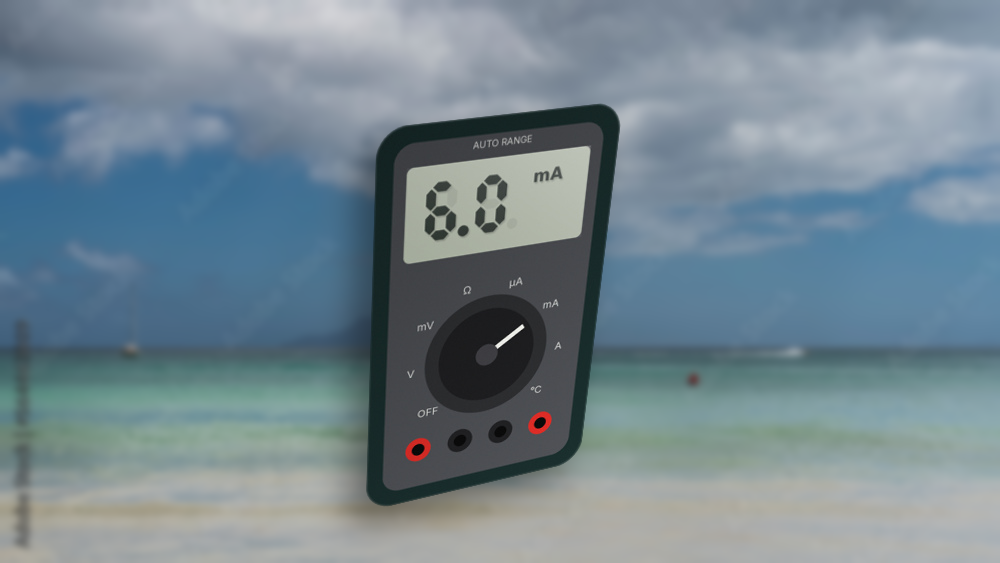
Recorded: value=6.0 unit=mA
